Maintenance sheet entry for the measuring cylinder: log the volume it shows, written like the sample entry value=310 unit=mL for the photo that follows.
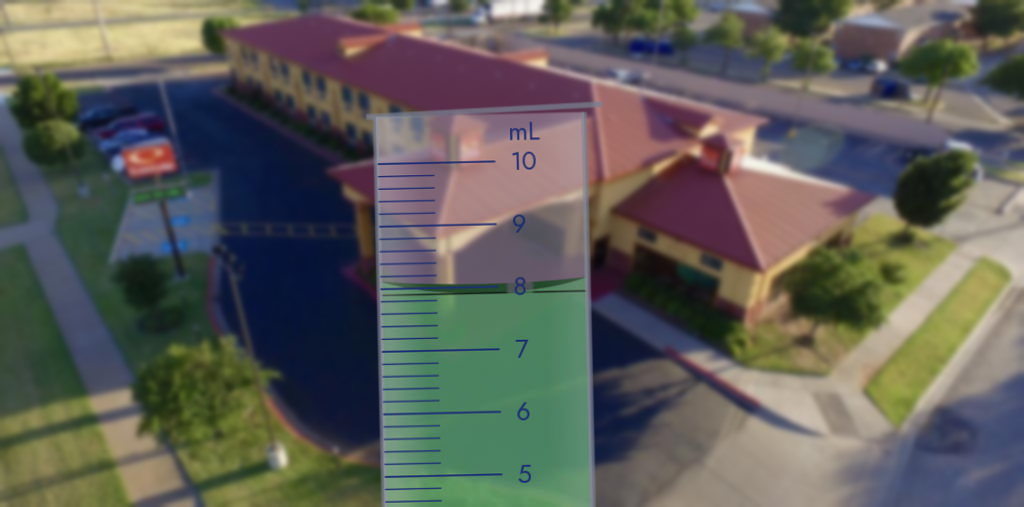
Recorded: value=7.9 unit=mL
